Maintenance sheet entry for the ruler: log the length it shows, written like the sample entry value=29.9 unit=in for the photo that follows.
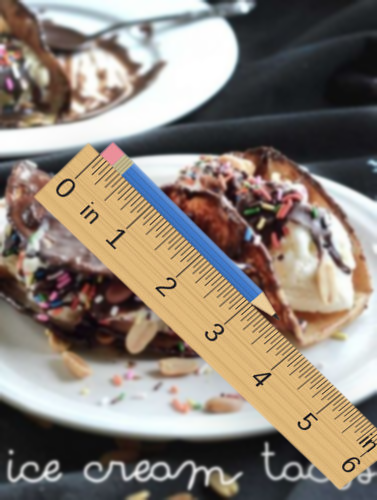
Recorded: value=3.5 unit=in
